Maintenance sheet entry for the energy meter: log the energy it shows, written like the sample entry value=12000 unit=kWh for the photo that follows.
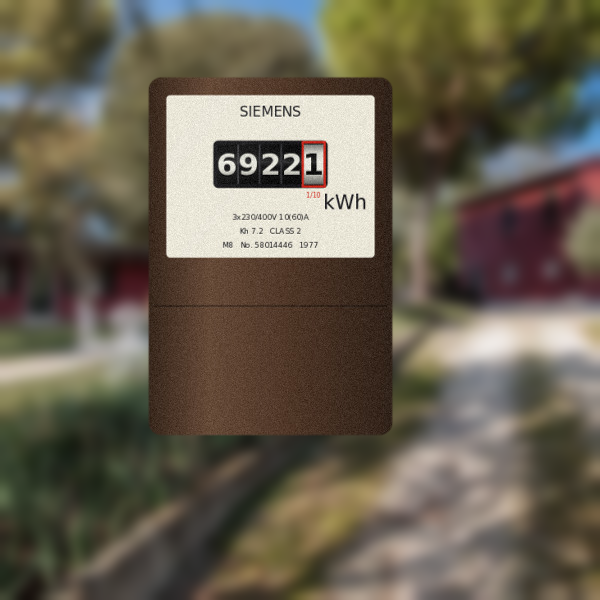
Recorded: value=6922.1 unit=kWh
